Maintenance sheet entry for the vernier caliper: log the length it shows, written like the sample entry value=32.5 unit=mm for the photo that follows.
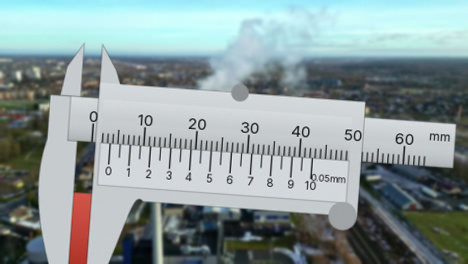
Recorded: value=3.5 unit=mm
